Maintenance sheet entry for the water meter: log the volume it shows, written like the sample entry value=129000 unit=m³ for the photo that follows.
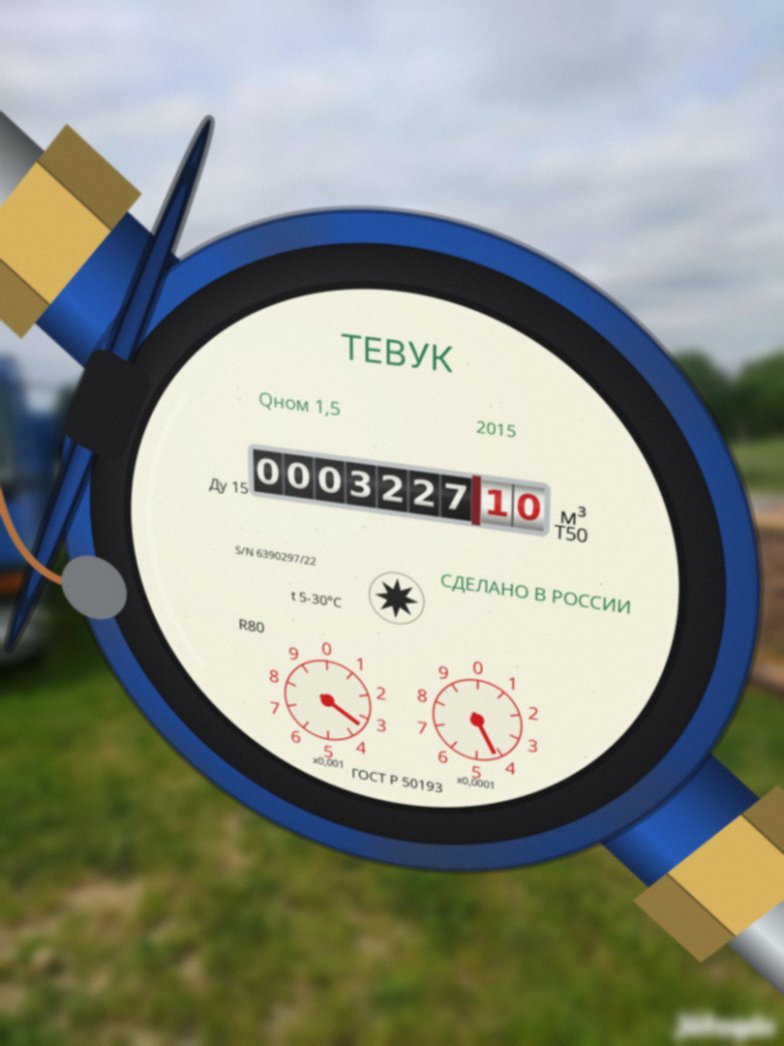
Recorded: value=3227.1034 unit=m³
